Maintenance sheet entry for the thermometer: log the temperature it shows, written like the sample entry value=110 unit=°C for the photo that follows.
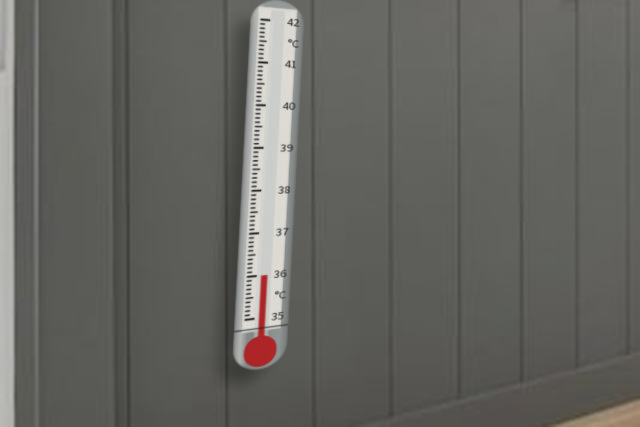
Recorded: value=36 unit=°C
